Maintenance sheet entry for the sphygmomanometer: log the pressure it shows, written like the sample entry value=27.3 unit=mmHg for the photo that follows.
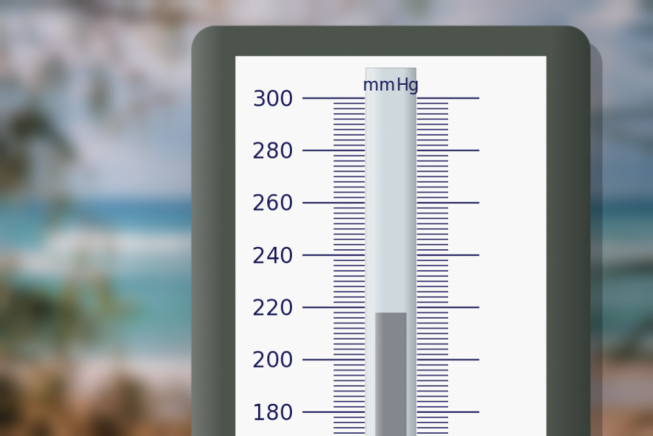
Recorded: value=218 unit=mmHg
